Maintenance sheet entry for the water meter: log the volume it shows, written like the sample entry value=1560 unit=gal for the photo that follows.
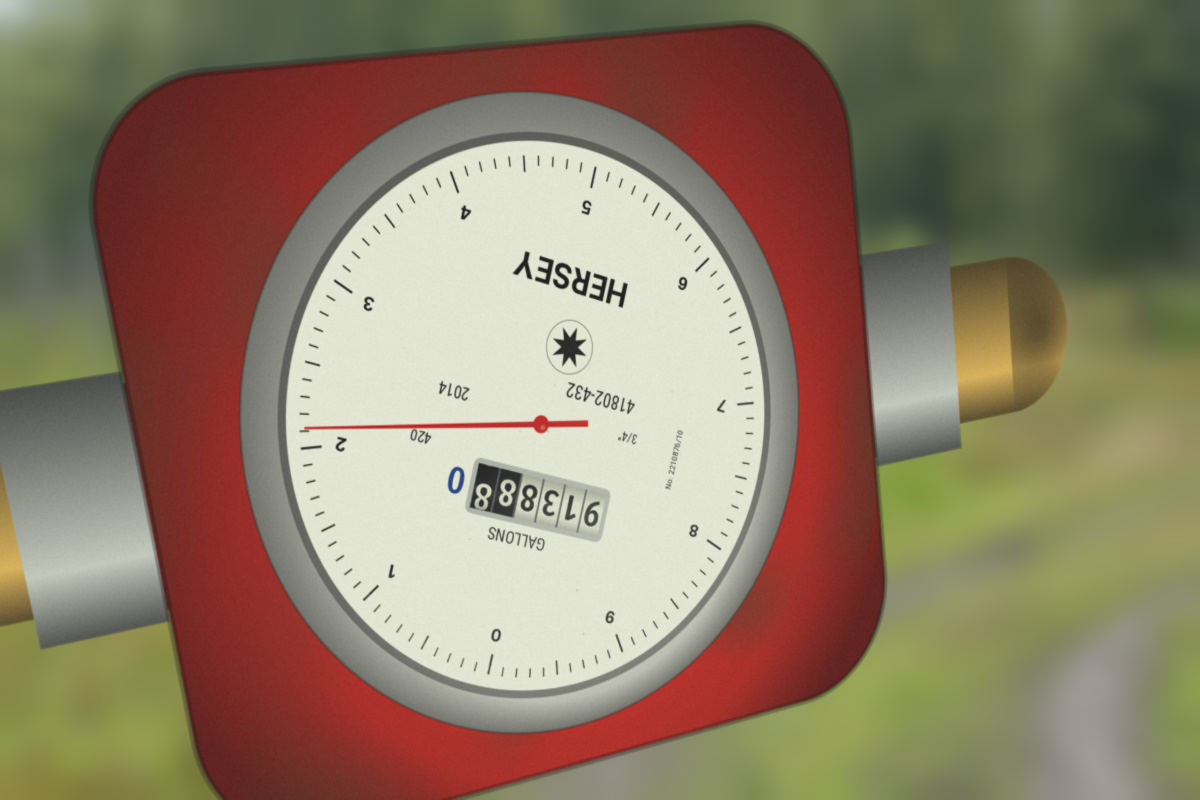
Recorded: value=9138882.1 unit=gal
